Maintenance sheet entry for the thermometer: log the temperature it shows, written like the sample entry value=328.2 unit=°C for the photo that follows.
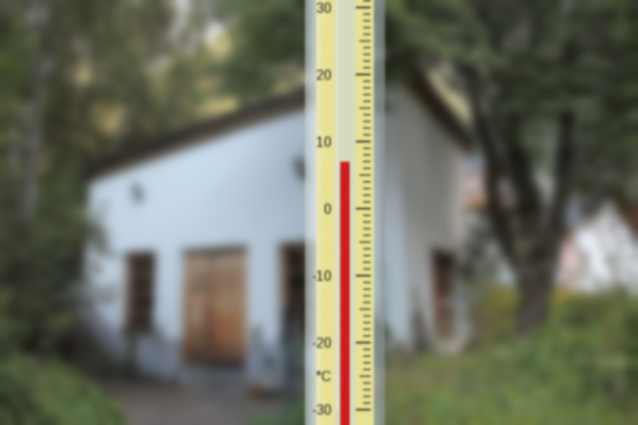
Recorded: value=7 unit=°C
